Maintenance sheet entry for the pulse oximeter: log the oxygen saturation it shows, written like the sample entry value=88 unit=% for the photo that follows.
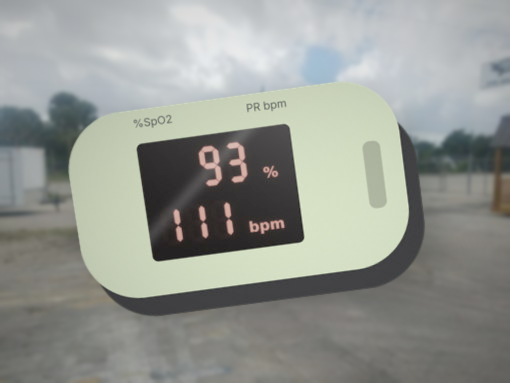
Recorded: value=93 unit=%
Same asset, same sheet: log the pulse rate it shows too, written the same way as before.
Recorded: value=111 unit=bpm
